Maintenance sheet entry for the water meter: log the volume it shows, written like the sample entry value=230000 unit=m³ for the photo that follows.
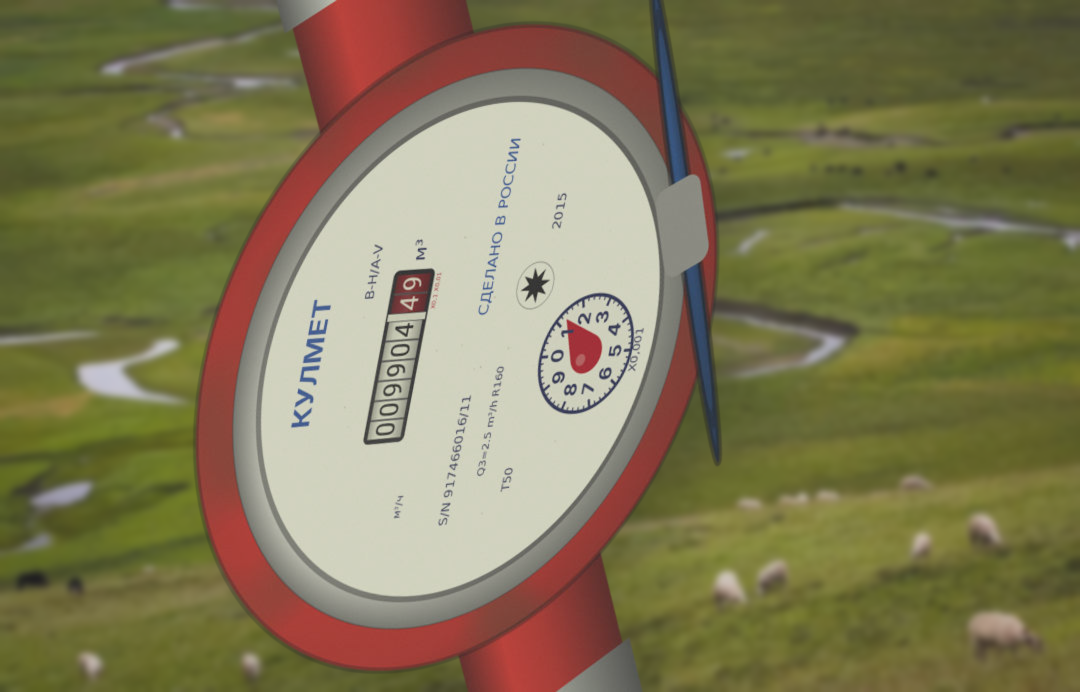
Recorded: value=9904.491 unit=m³
